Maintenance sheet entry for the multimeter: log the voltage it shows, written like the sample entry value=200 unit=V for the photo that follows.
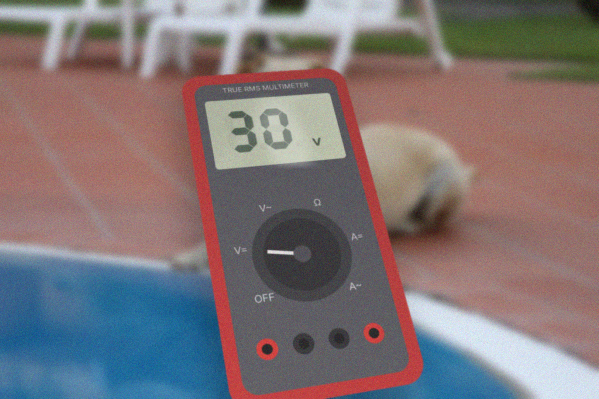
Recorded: value=30 unit=V
